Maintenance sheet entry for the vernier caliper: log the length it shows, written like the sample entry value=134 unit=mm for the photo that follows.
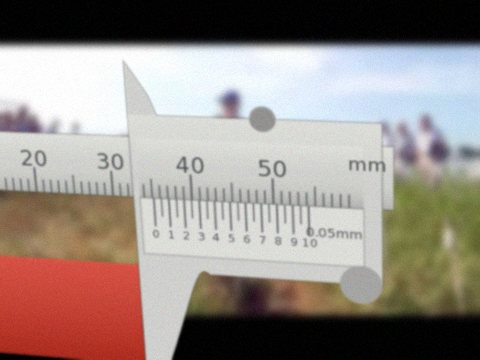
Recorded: value=35.2 unit=mm
